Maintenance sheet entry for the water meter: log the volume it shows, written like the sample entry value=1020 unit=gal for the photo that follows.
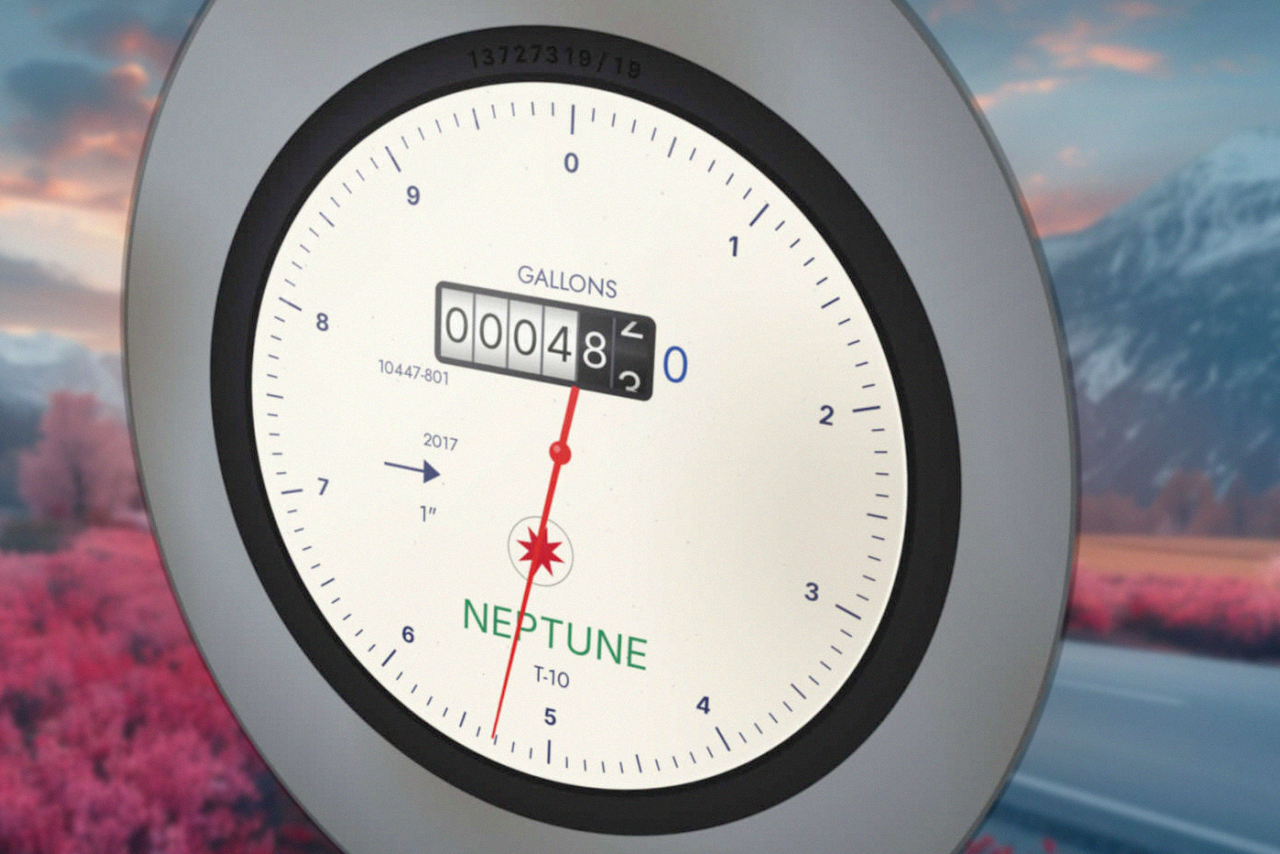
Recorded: value=4825.3 unit=gal
